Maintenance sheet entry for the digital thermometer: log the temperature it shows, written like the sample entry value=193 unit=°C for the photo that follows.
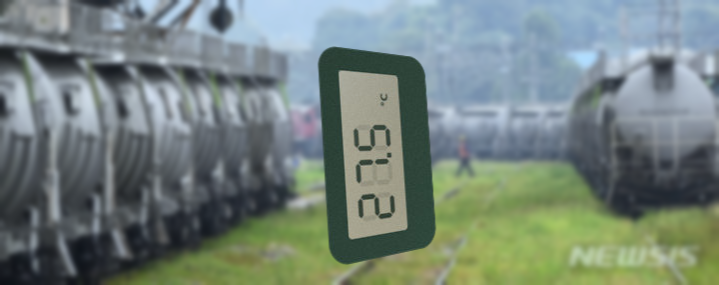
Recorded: value=27.5 unit=°C
